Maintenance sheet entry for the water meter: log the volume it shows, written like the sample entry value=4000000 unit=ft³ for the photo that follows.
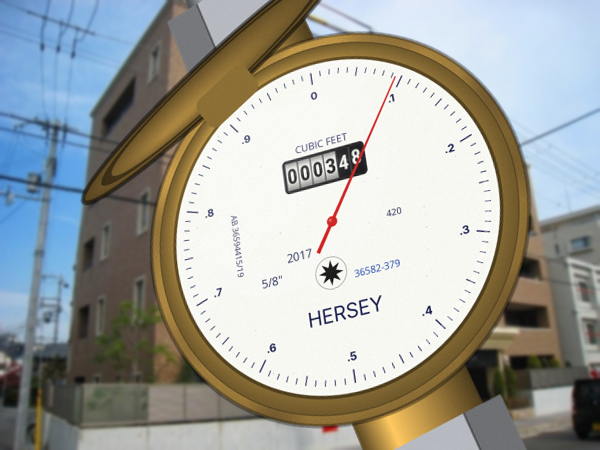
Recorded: value=348.09 unit=ft³
